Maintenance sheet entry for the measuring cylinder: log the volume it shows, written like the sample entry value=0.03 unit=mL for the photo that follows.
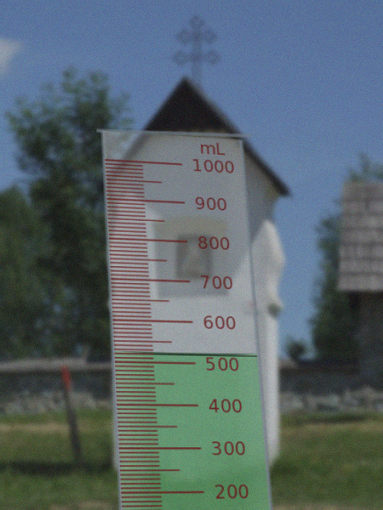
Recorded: value=520 unit=mL
